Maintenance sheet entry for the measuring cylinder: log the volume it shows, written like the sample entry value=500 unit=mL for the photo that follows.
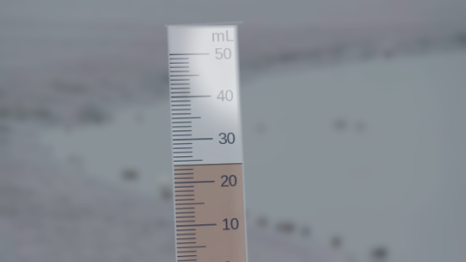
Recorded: value=24 unit=mL
